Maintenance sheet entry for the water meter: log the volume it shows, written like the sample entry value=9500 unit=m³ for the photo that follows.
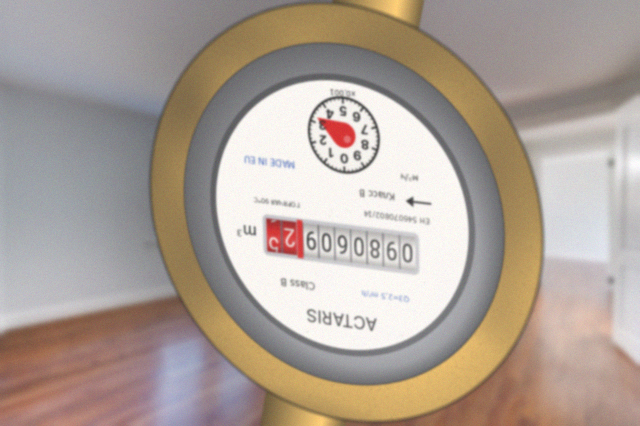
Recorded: value=980609.253 unit=m³
